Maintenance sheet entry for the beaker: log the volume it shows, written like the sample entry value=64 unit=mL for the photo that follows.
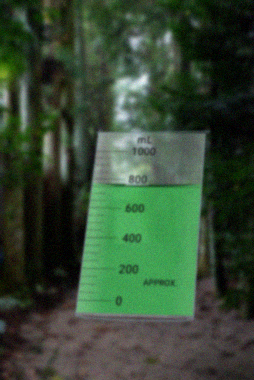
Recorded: value=750 unit=mL
